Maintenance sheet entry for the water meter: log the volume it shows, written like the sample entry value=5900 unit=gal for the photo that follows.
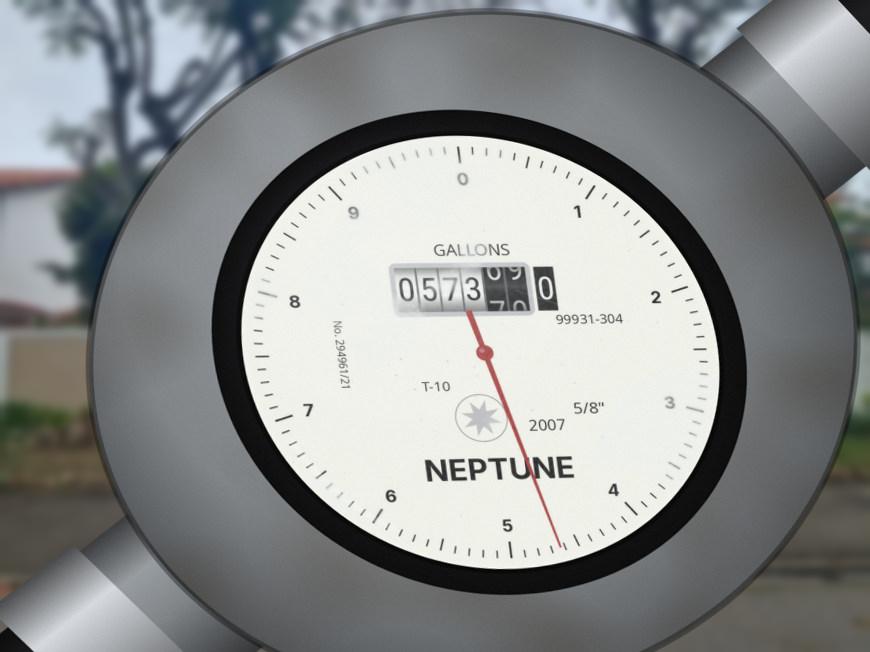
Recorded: value=573694.6 unit=gal
